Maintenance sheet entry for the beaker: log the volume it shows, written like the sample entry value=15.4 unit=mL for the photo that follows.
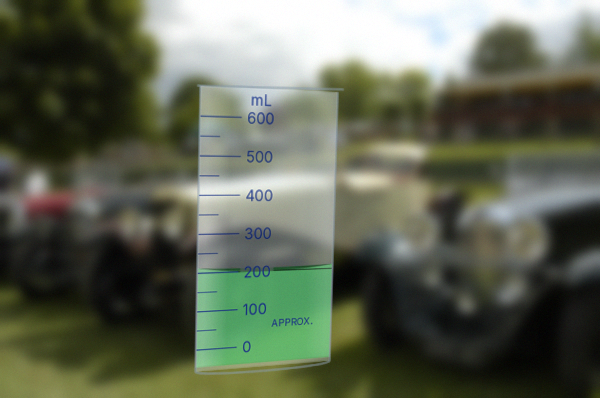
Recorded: value=200 unit=mL
